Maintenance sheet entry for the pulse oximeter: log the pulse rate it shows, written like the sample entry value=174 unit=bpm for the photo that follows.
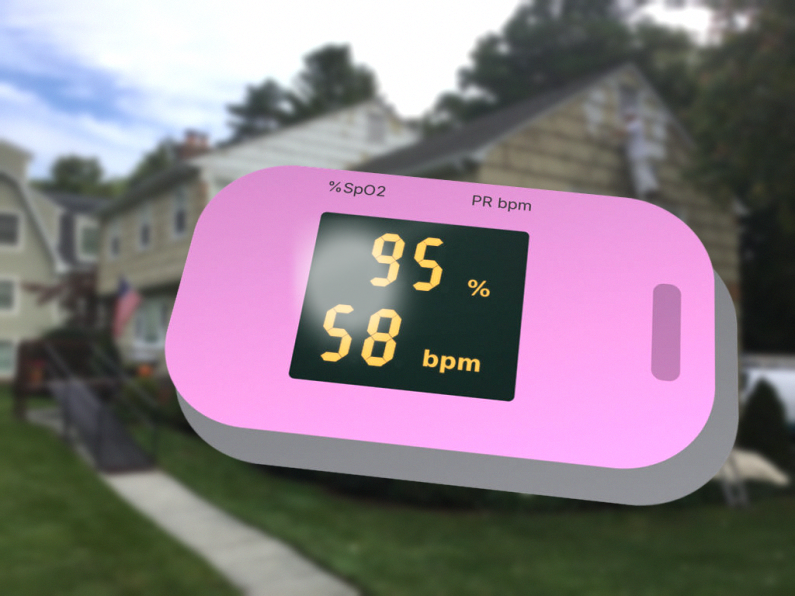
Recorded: value=58 unit=bpm
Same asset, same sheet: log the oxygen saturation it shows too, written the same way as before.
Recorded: value=95 unit=%
